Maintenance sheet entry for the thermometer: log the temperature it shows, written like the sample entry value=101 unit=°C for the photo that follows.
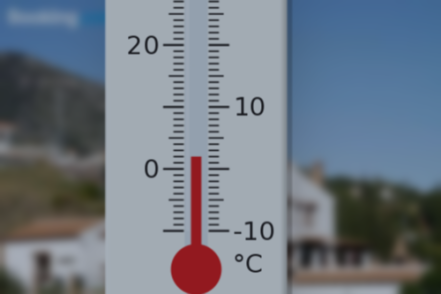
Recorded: value=2 unit=°C
